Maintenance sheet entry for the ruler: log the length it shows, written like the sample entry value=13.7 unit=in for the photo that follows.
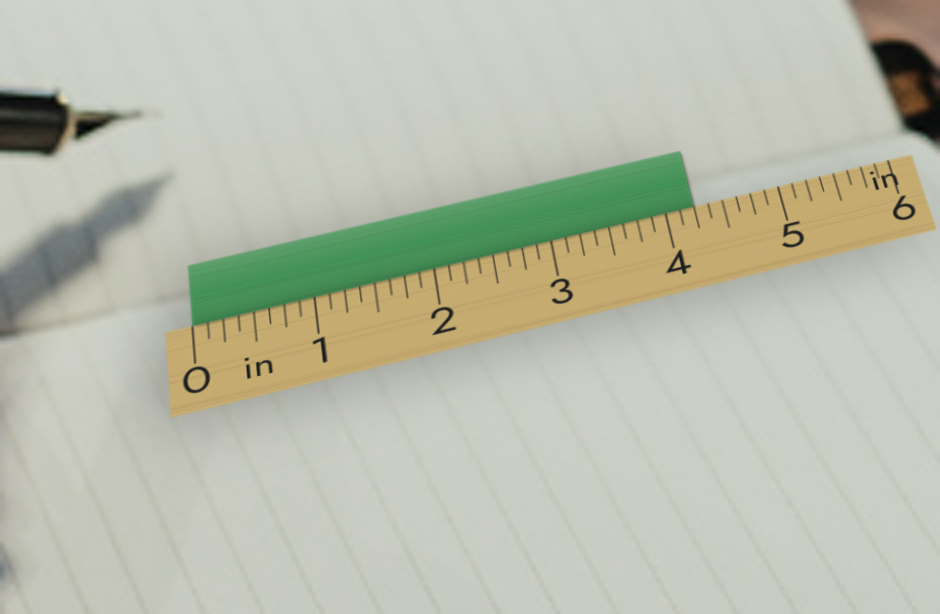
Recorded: value=4.25 unit=in
